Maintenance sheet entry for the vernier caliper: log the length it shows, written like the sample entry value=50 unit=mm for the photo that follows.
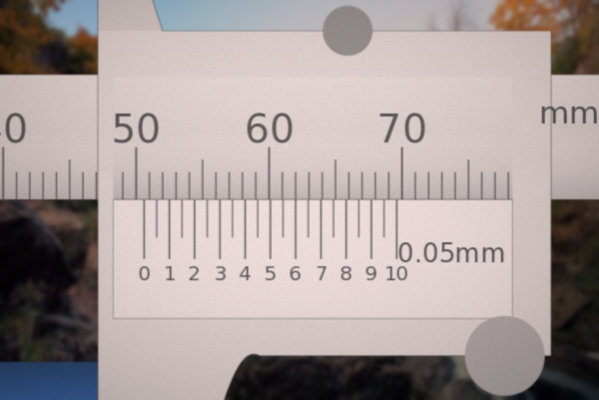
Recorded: value=50.6 unit=mm
